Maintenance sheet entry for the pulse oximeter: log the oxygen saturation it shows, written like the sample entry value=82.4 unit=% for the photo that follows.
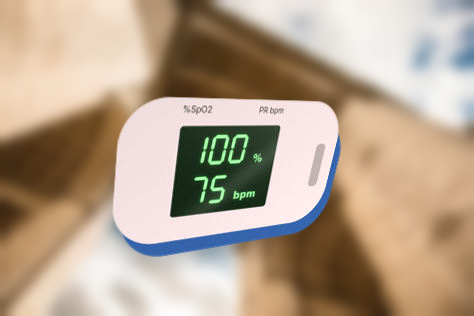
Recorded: value=100 unit=%
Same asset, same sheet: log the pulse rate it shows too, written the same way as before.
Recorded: value=75 unit=bpm
